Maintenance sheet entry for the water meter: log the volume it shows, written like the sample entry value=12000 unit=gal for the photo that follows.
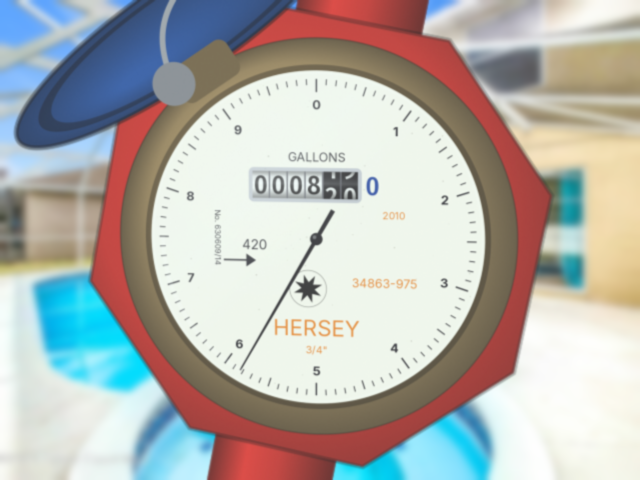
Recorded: value=8195.8 unit=gal
